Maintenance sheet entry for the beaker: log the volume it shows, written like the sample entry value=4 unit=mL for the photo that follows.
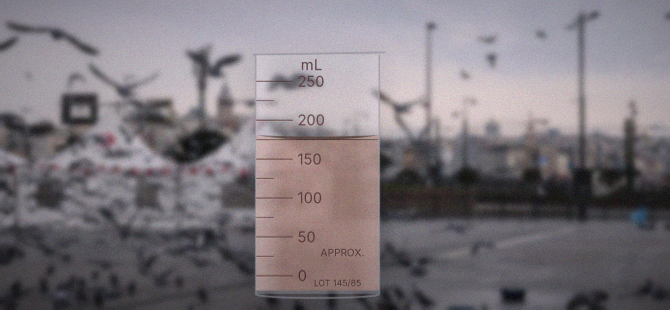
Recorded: value=175 unit=mL
